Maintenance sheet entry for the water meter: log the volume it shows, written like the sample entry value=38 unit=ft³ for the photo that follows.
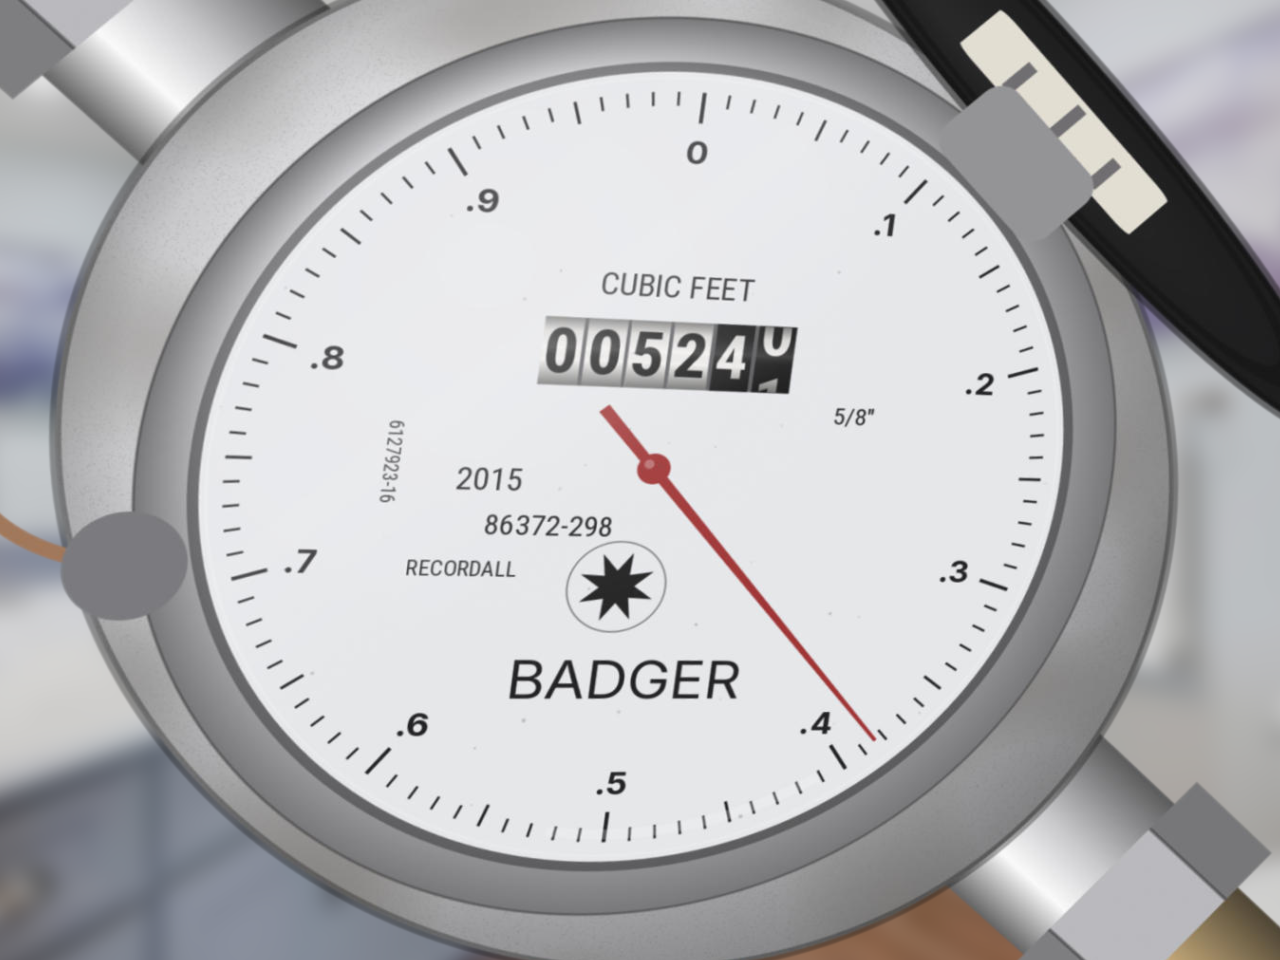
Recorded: value=5240.38 unit=ft³
